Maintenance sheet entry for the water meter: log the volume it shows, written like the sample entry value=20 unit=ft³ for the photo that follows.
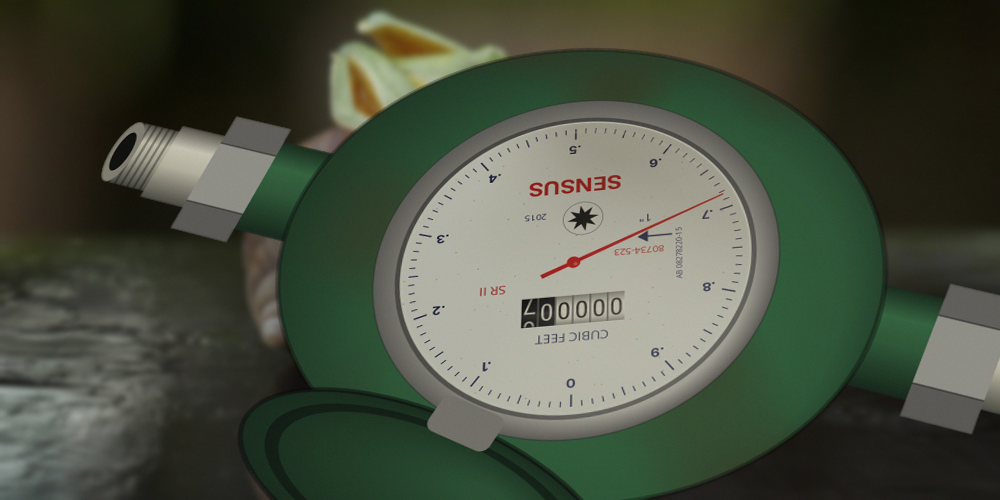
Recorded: value=6.68 unit=ft³
